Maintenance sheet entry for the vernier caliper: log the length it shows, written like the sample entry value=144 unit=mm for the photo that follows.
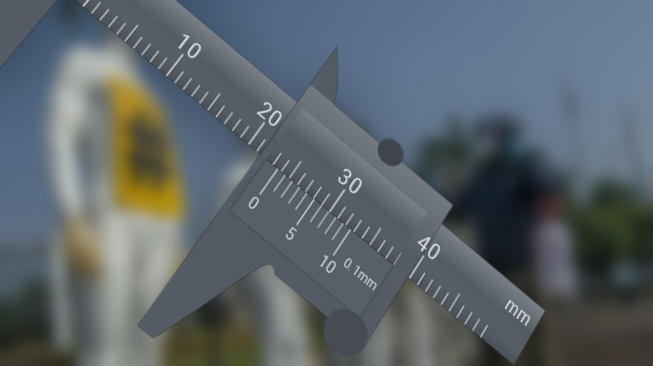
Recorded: value=23.6 unit=mm
